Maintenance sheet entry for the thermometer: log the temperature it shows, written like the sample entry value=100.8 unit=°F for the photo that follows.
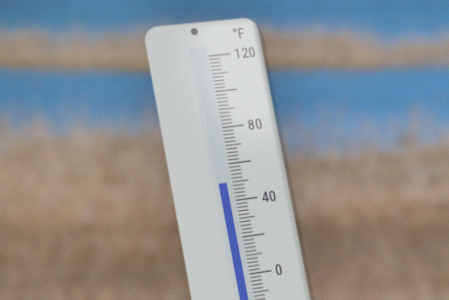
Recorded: value=50 unit=°F
